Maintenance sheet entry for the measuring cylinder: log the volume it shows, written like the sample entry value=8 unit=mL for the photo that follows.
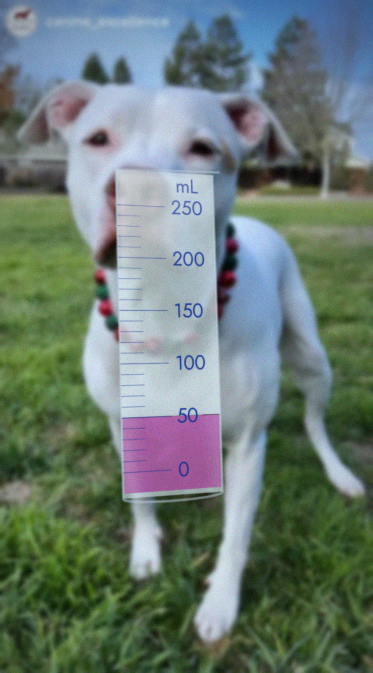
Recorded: value=50 unit=mL
